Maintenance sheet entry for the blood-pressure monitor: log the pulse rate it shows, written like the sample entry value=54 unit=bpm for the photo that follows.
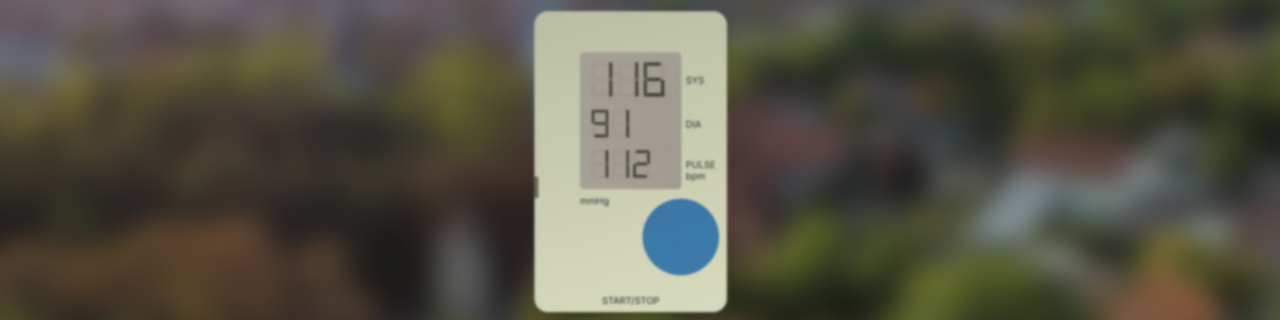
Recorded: value=112 unit=bpm
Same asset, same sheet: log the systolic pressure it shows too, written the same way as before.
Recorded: value=116 unit=mmHg
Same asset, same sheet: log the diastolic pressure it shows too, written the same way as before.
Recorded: value=91 unit=mmHg
